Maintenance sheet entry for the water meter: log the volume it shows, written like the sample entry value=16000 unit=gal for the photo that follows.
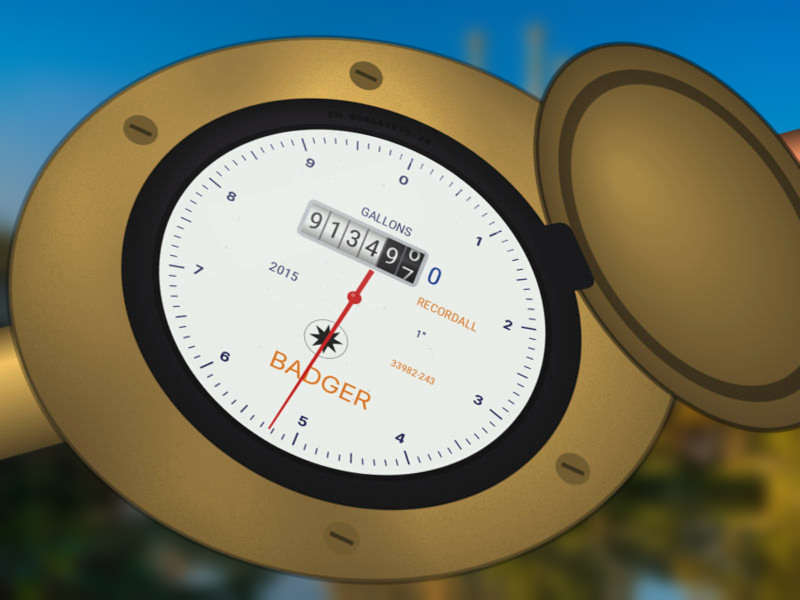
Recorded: value=9134965.2 unit=gal
